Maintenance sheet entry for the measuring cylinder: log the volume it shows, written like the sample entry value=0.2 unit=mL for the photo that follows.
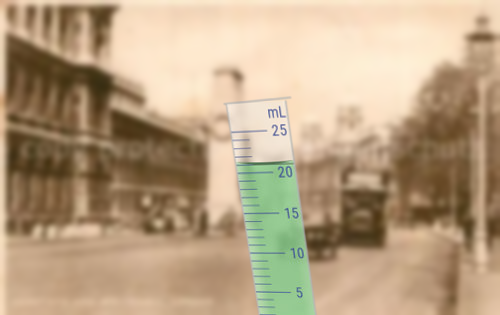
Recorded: value=21 unit=mL
